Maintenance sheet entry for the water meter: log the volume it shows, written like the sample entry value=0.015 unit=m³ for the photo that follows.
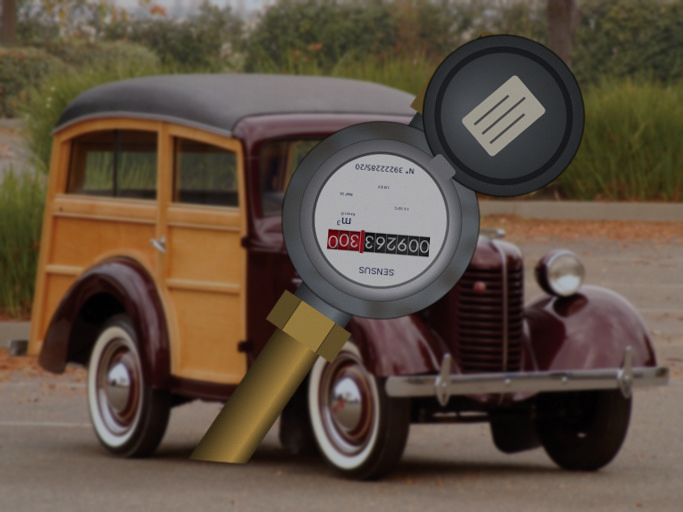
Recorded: value=9263.300 unit=m³
